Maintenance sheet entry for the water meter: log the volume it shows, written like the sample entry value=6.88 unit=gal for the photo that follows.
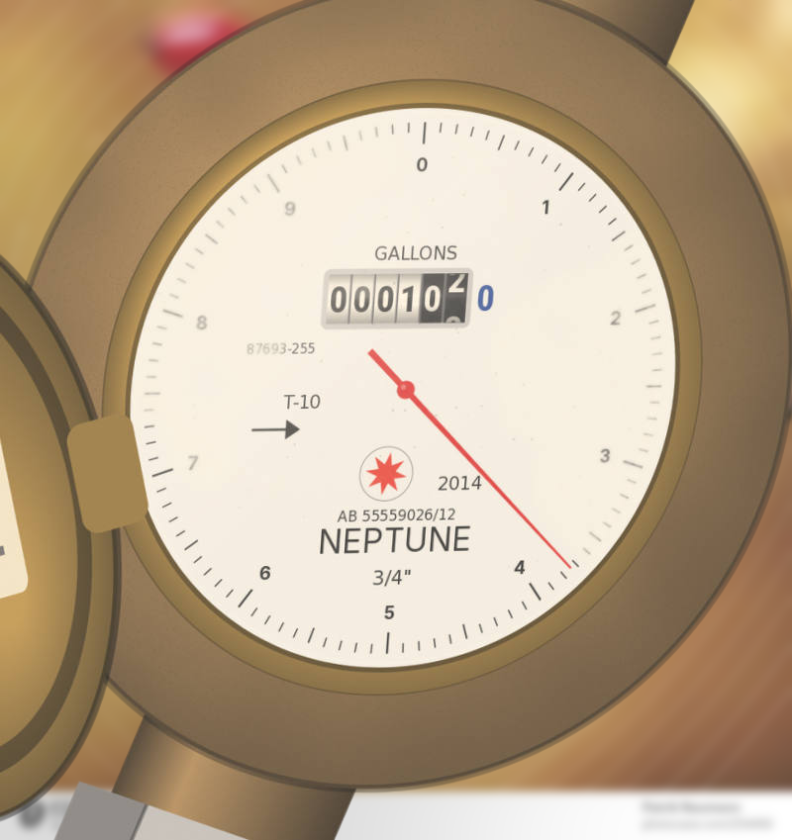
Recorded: value=1023.7 unit=gal
